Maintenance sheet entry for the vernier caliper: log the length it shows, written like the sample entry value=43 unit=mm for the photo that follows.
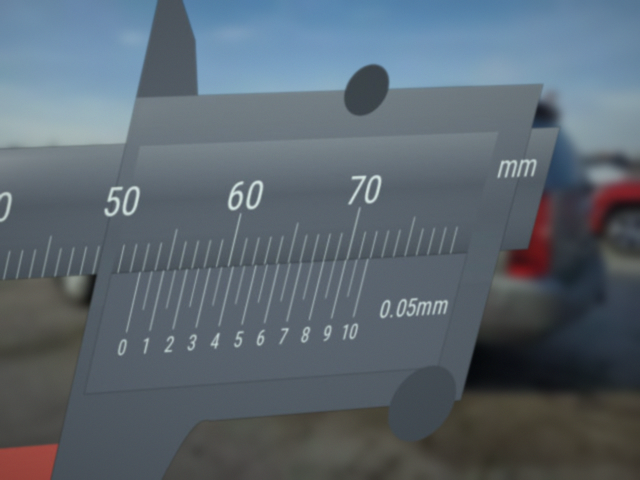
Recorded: value=52.8 unit=mm
